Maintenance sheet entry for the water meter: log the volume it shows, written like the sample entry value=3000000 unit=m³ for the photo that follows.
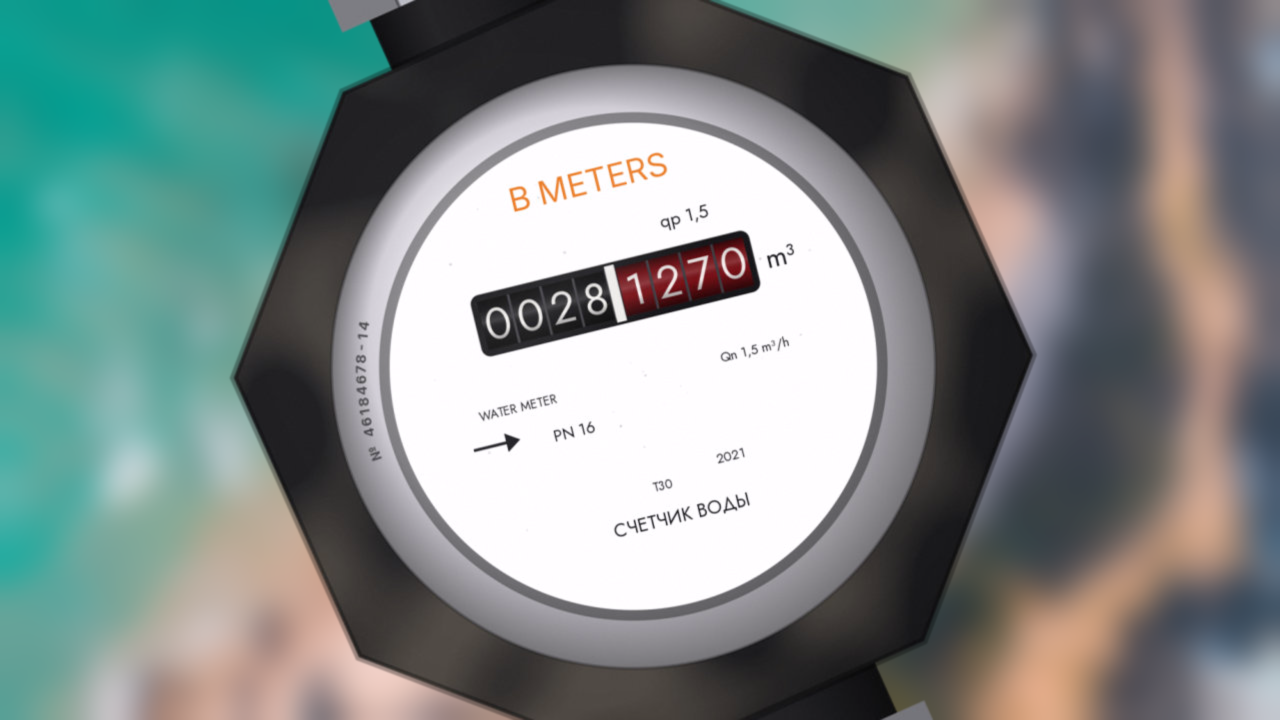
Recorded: value=28.1270 unit=m³
